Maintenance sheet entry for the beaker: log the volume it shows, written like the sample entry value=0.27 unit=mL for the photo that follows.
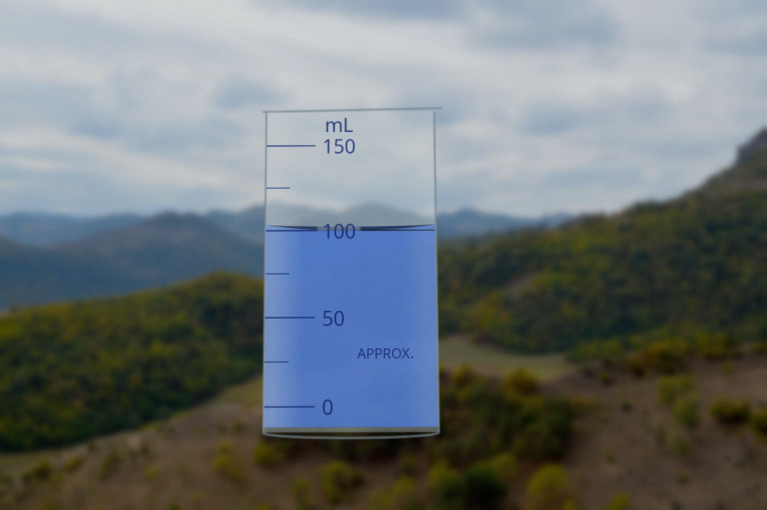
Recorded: value=100 unit=mL
